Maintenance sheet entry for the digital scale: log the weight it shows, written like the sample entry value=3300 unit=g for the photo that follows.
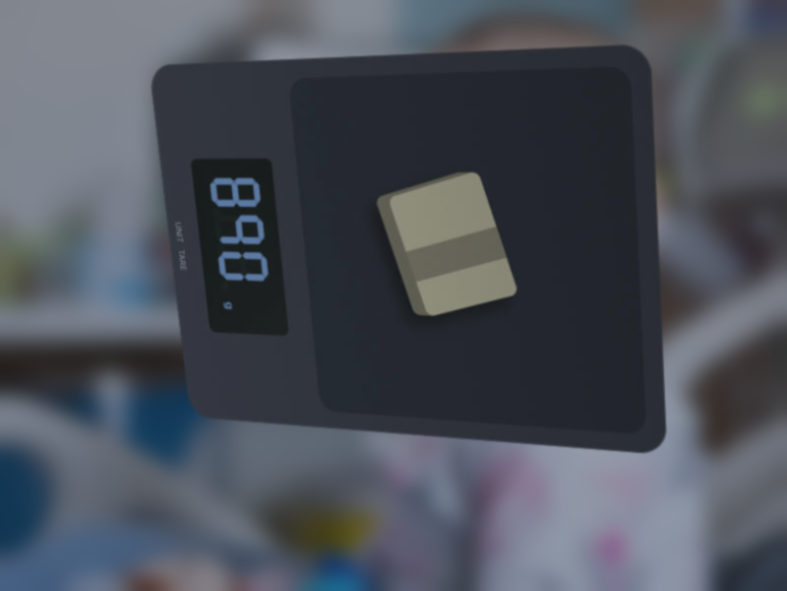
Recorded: value=890 unit=g
